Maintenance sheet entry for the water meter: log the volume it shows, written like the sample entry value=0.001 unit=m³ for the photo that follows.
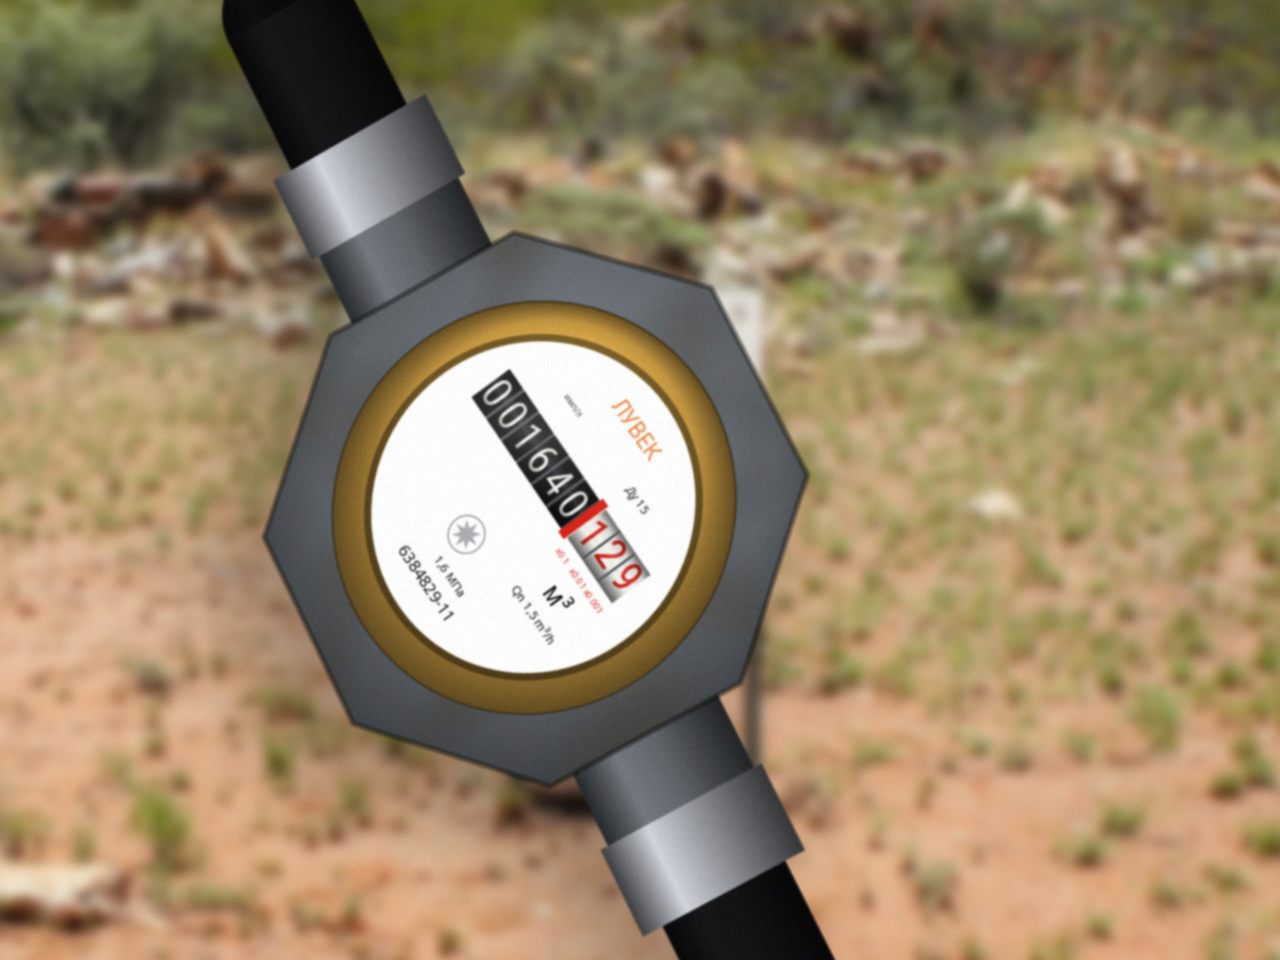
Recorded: value=1640.129 unit=m³
